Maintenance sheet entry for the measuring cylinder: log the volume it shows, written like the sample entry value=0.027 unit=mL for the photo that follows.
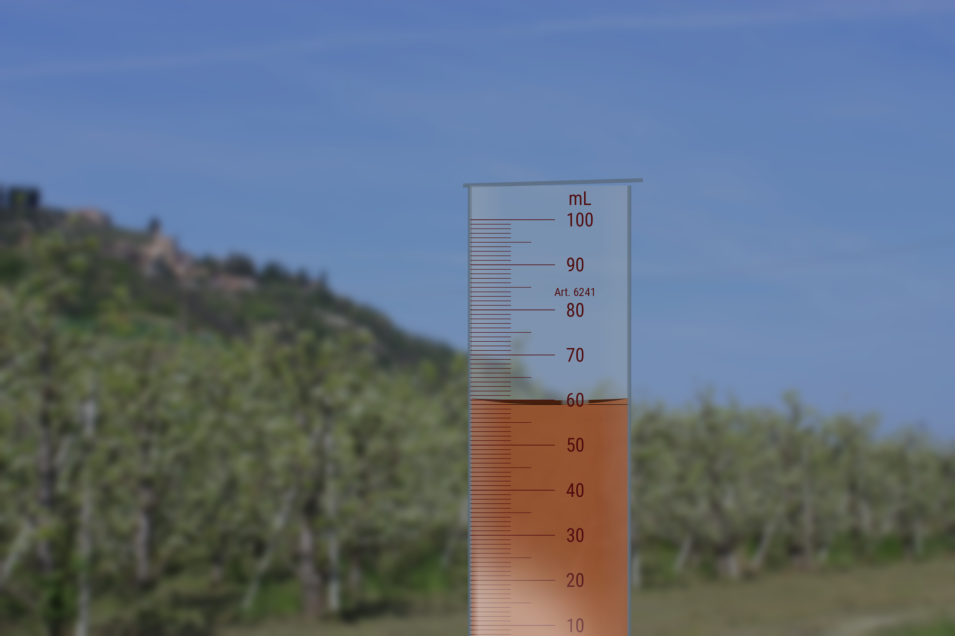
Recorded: value=59 unit=mL
